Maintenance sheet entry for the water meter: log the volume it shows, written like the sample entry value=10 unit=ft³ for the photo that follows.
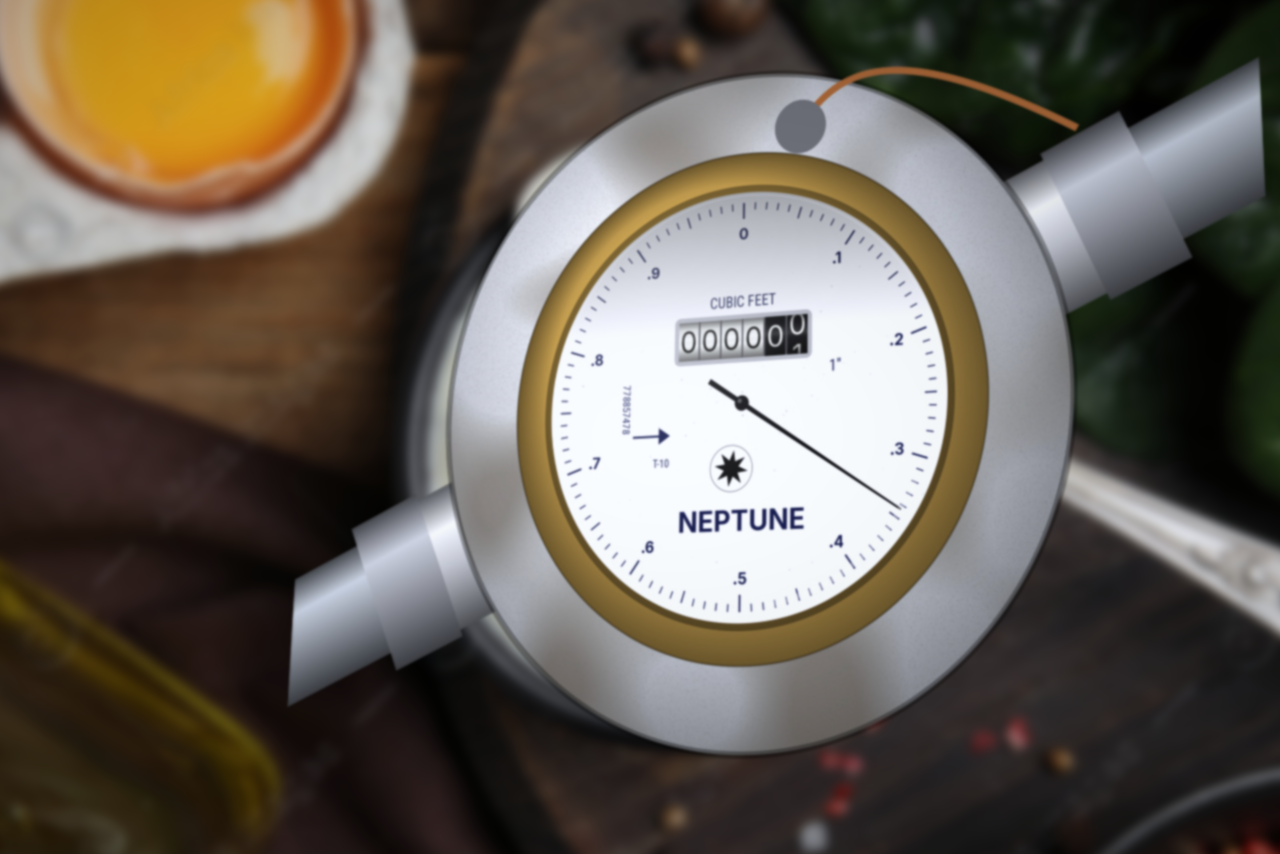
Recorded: value=0.34 unit=ft³
